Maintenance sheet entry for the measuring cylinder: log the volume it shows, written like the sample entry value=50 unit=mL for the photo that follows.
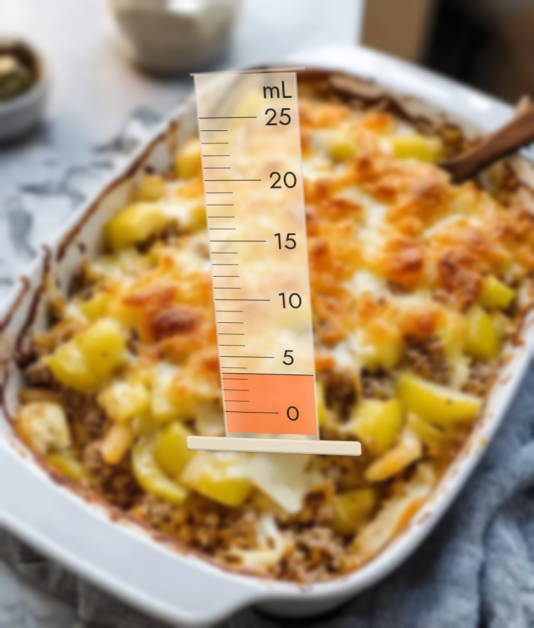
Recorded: value=3.5 unit=mL
